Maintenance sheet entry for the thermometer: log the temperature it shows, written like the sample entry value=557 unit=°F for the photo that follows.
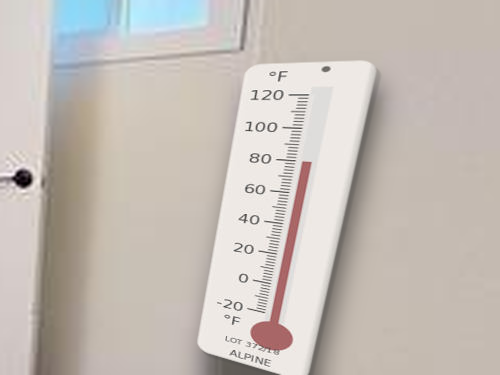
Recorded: value=80 unit=°F
